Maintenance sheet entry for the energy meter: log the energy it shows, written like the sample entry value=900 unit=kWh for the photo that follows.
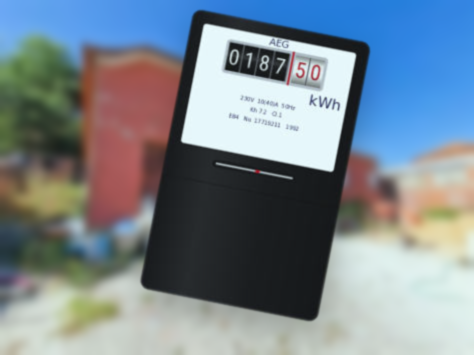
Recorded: value=187.50 unit=kWh
